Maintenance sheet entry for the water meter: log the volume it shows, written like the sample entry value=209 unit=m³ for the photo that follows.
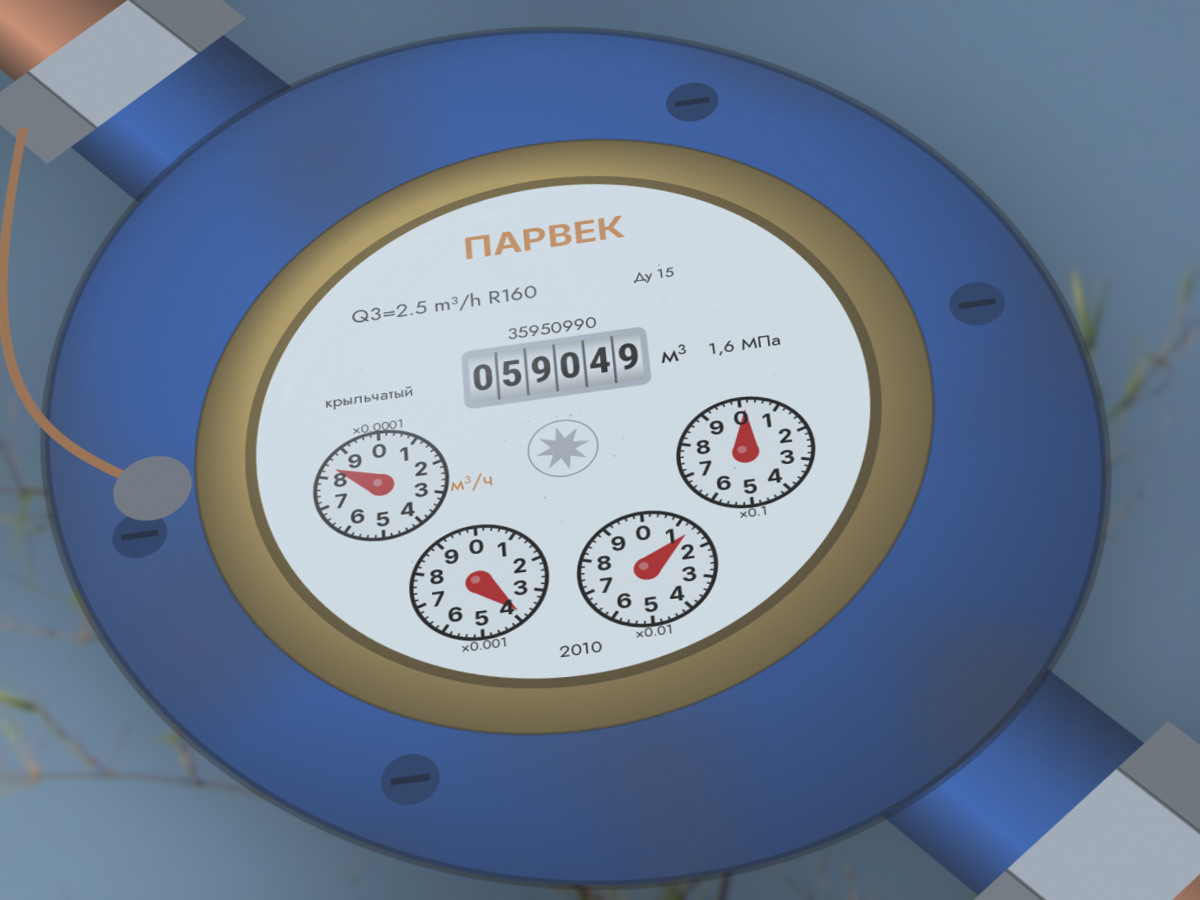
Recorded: value=59049.0138 unit=m³
